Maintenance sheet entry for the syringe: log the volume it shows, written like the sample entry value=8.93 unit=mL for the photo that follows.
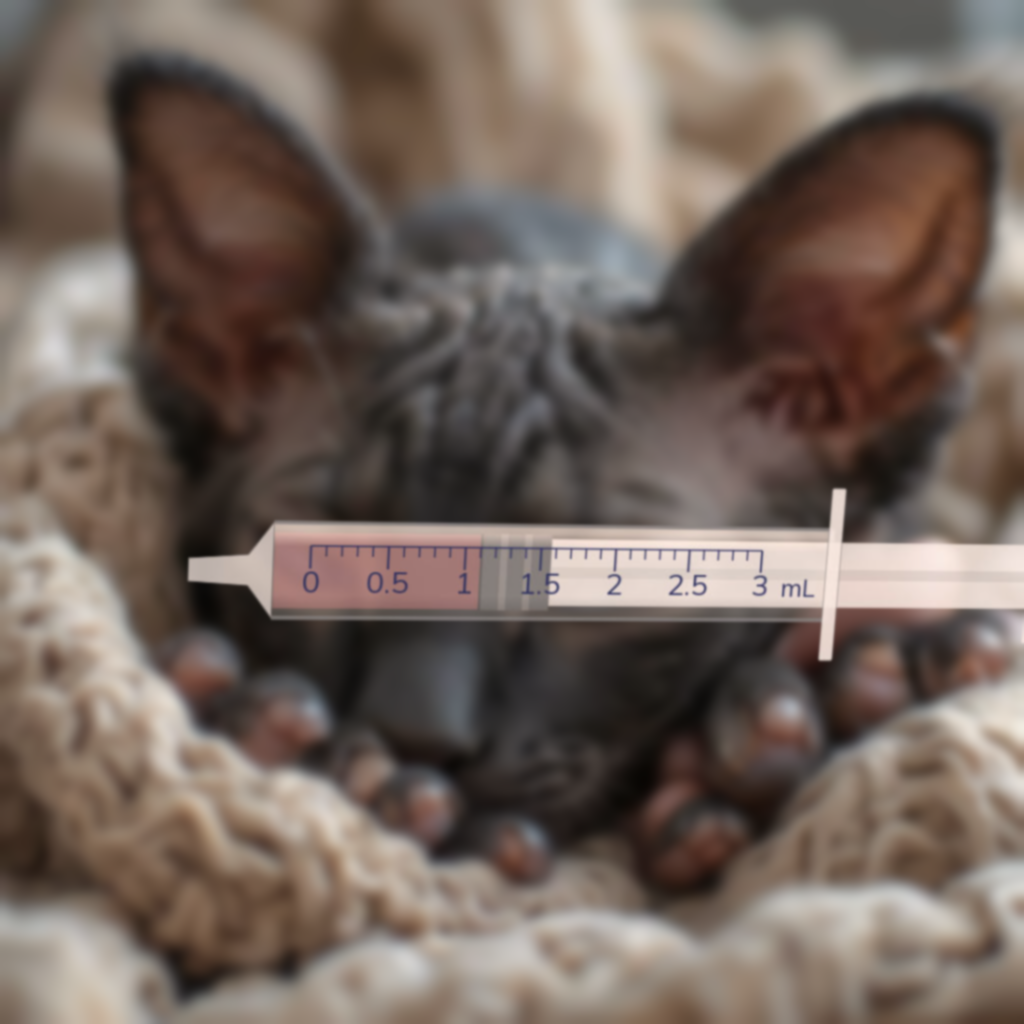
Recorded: value=1.1 unit=mL
